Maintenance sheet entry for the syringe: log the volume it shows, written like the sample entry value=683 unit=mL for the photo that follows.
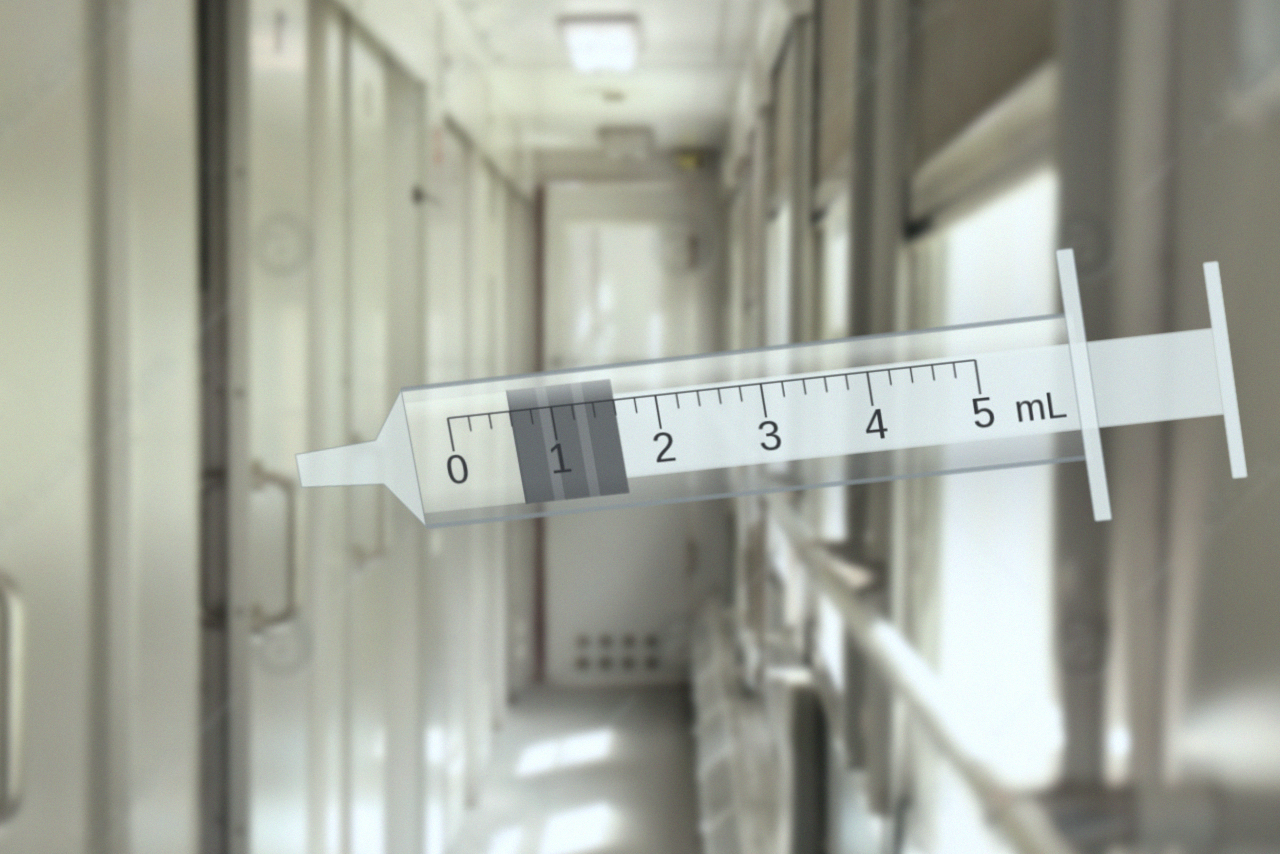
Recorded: value=0.6 unit=mL
